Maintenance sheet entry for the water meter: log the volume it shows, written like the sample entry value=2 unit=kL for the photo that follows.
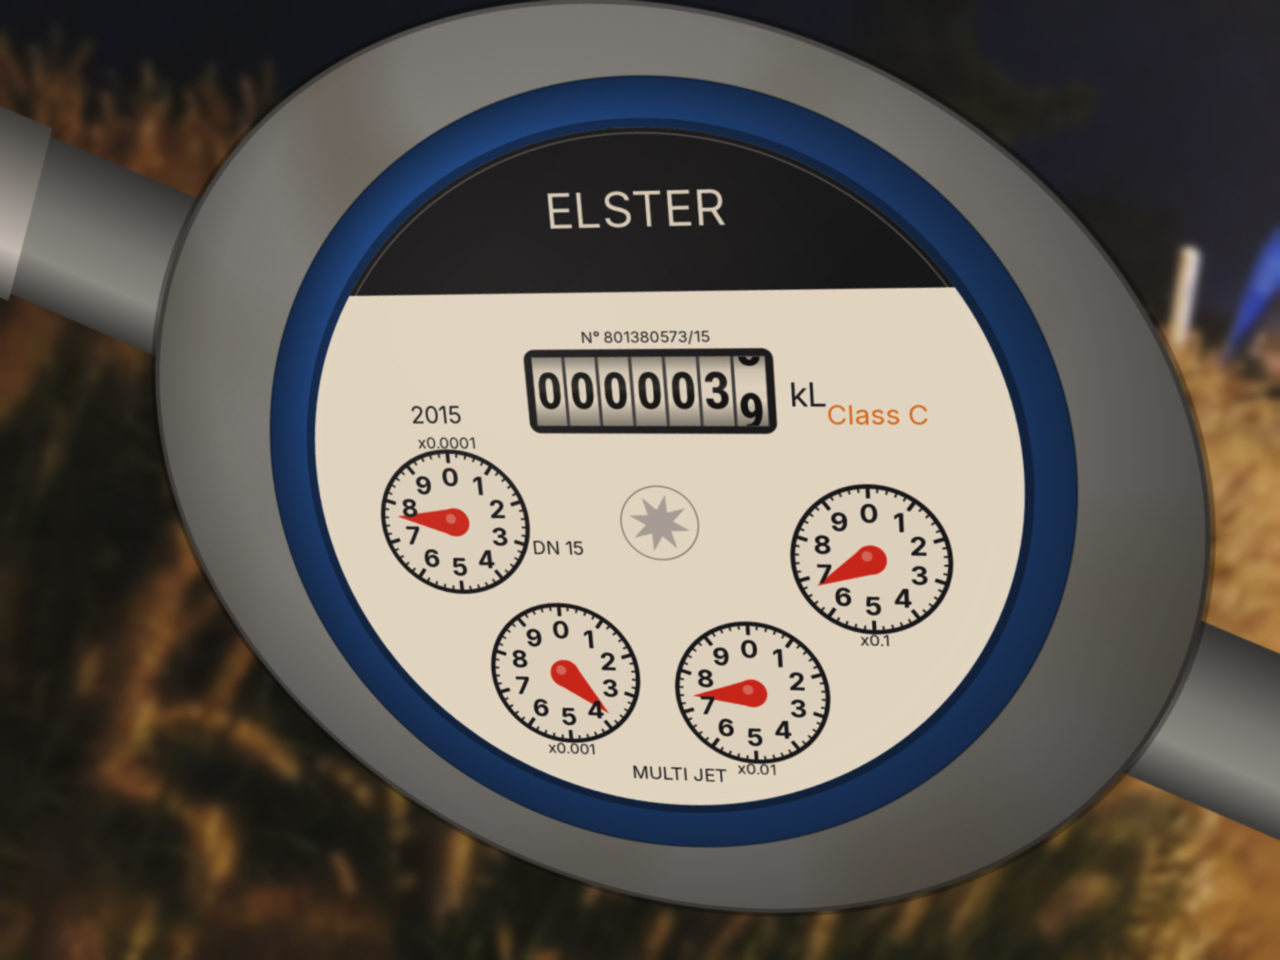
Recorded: value=38.6737 unit=kL
